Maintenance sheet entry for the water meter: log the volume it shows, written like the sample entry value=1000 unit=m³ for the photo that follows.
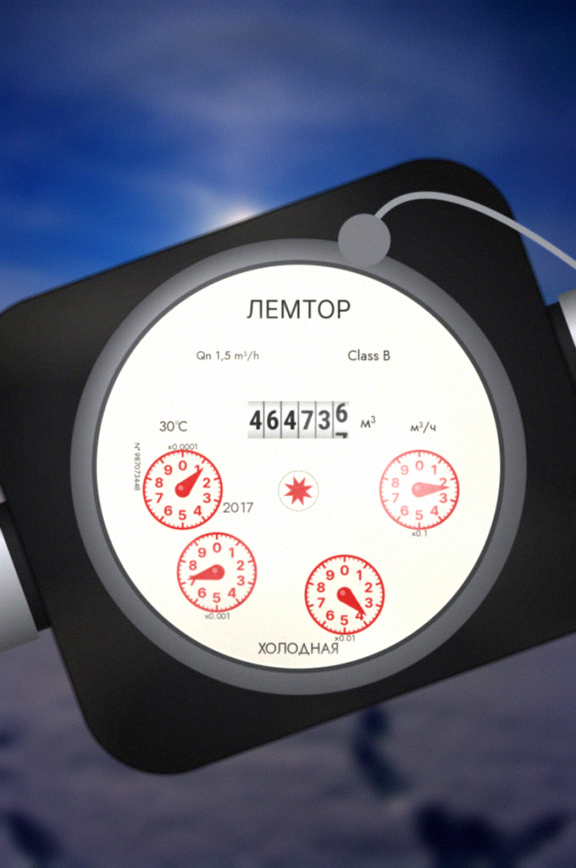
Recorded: value=464736.2371 unit=m³
